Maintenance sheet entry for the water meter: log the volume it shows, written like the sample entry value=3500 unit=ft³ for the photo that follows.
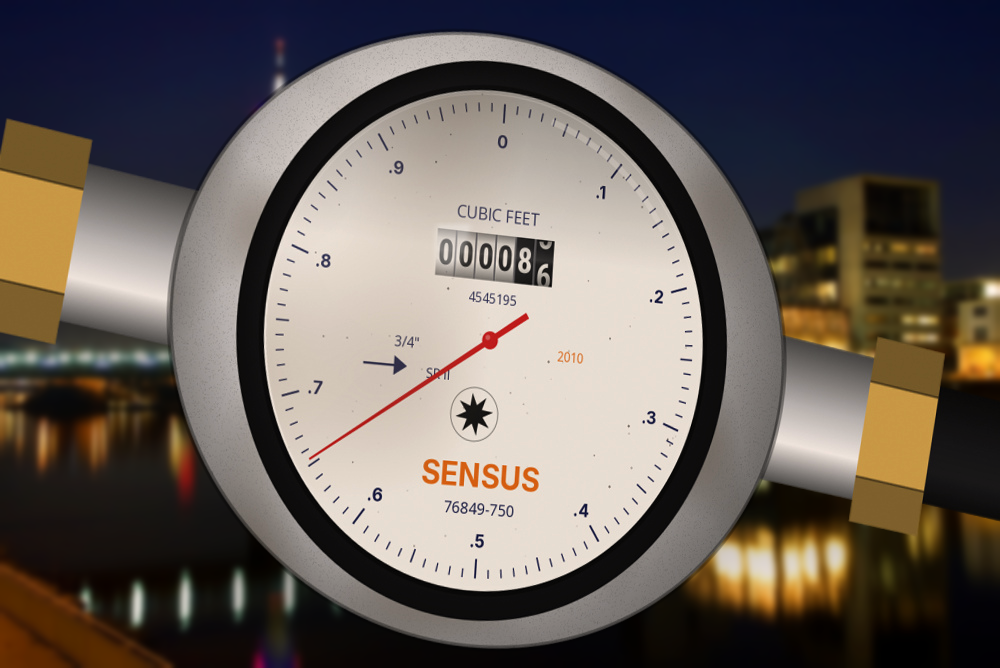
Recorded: value=85.65 unit=ft³
